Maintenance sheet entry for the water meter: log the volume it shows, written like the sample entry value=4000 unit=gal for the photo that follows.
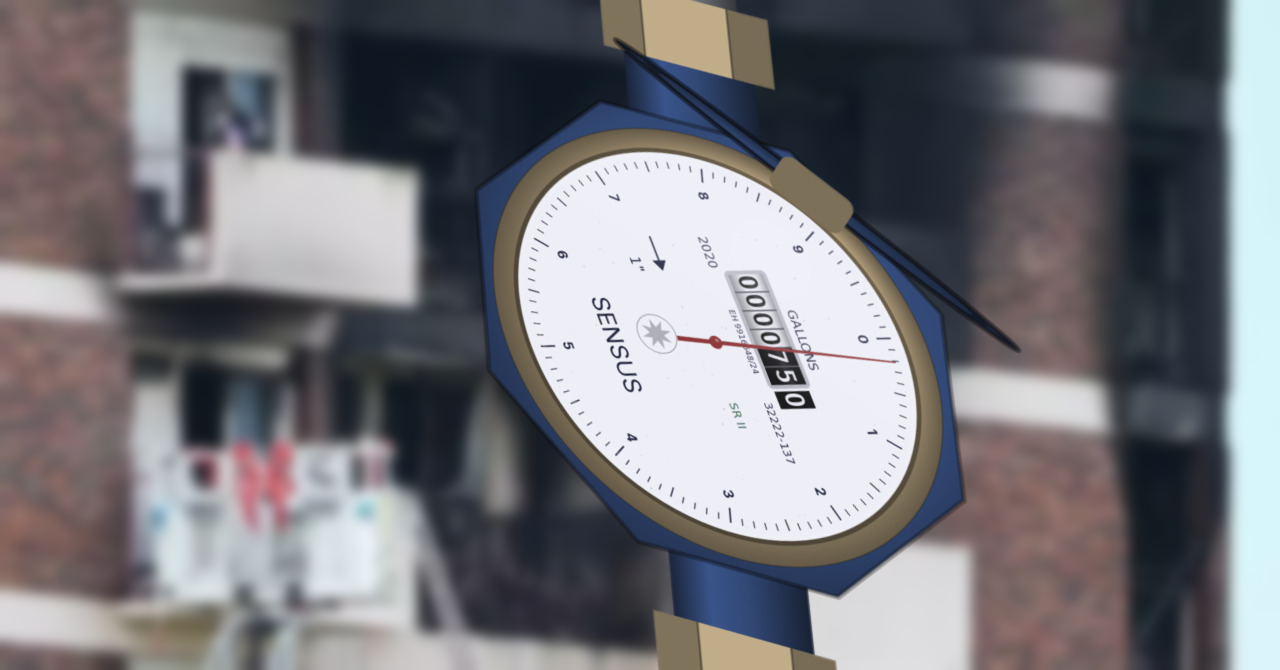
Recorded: value=750.2 unit=gal
